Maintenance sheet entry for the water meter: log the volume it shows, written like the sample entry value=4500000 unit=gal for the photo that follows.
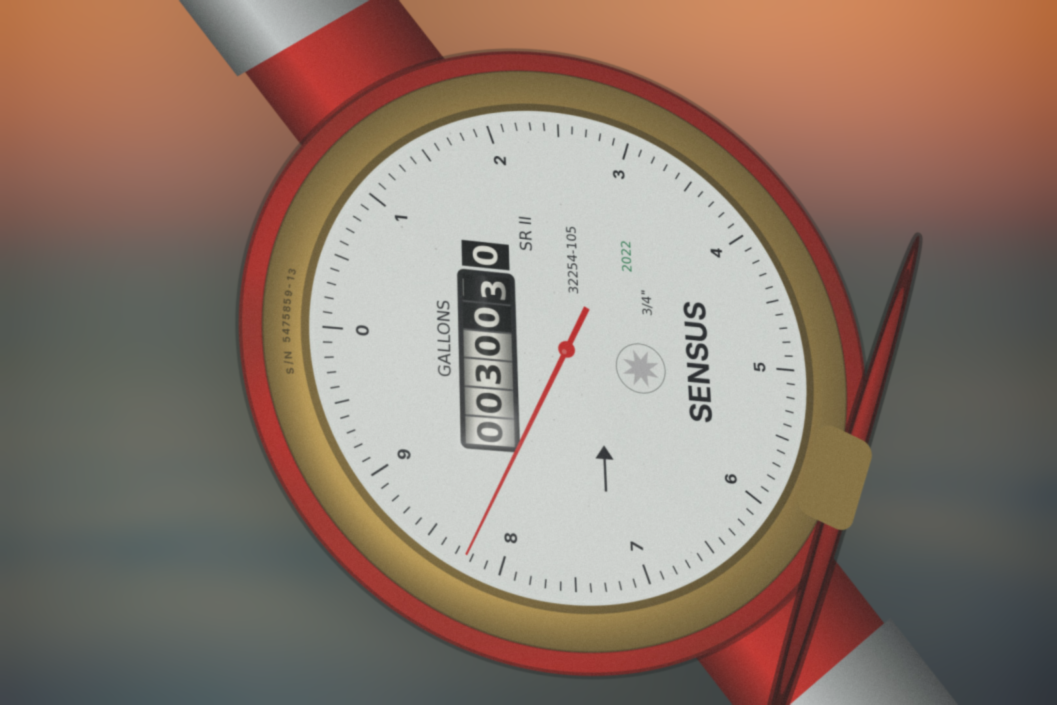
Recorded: value=30028.2 unit=gal
